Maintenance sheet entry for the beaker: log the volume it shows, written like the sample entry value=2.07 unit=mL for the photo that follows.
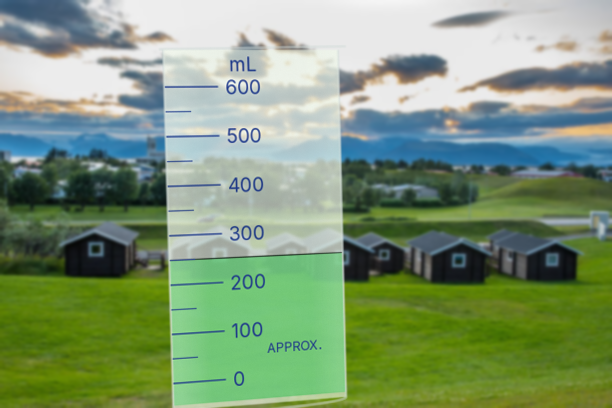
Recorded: value=250 unit=mL
